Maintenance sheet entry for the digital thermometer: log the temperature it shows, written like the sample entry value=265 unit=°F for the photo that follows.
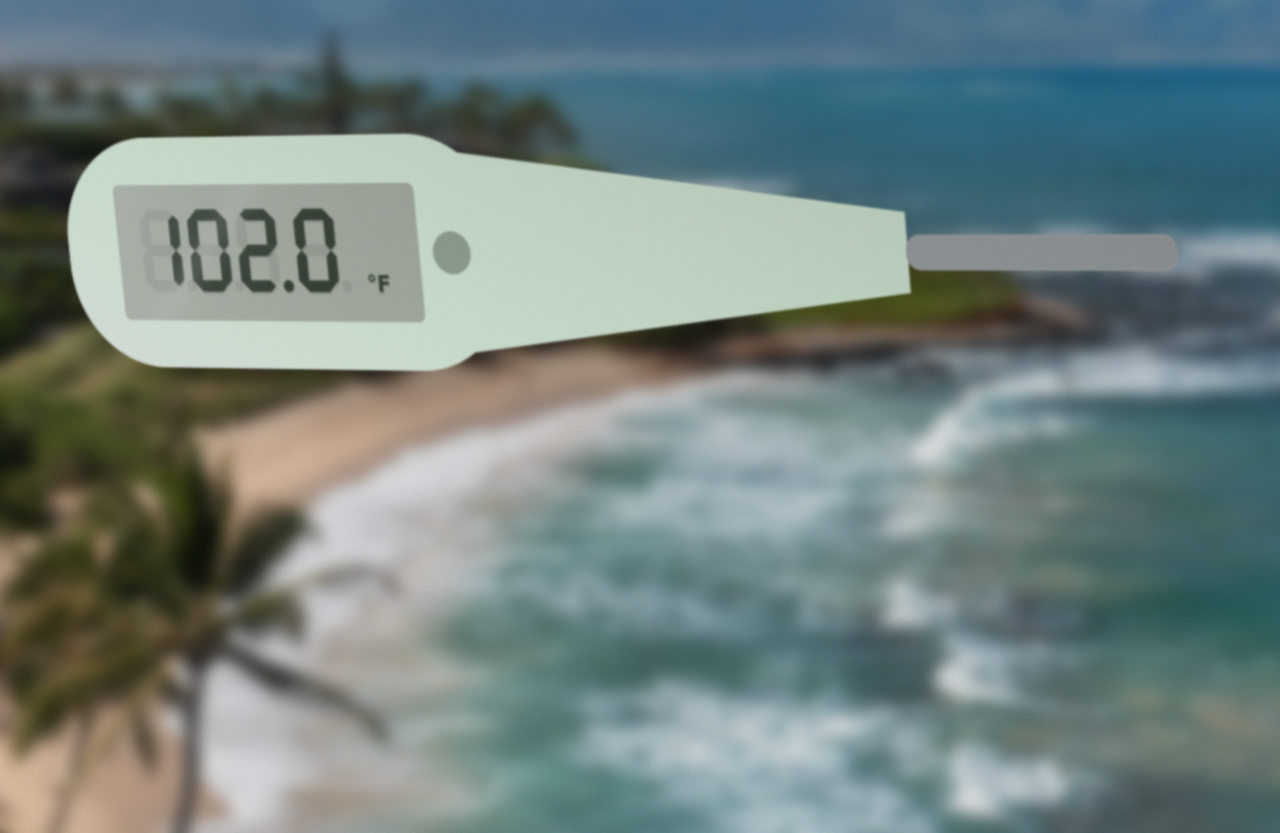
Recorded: value=102.0 unit=°F
